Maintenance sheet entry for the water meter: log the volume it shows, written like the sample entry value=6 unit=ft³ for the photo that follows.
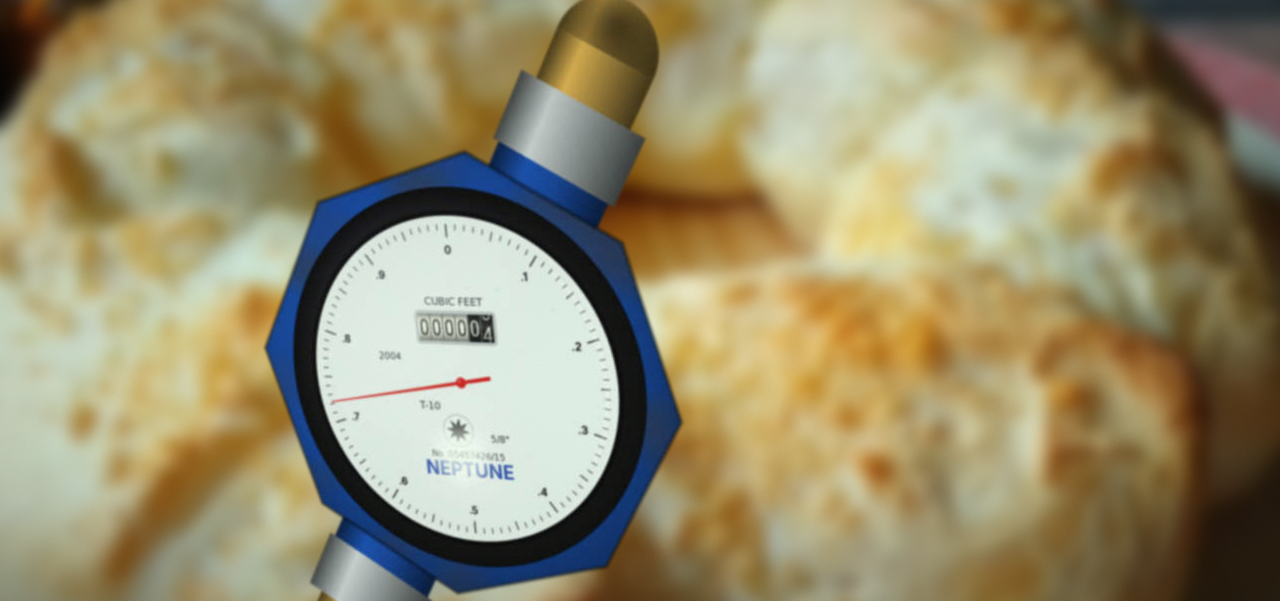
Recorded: value=3.72 unit=ft³
